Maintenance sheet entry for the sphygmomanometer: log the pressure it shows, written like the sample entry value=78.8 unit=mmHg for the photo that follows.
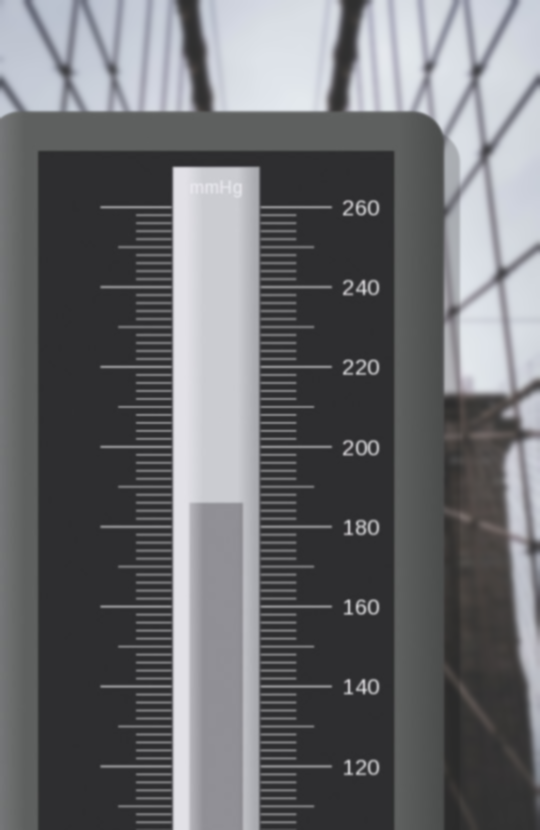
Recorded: value=186 unit=mmHg
